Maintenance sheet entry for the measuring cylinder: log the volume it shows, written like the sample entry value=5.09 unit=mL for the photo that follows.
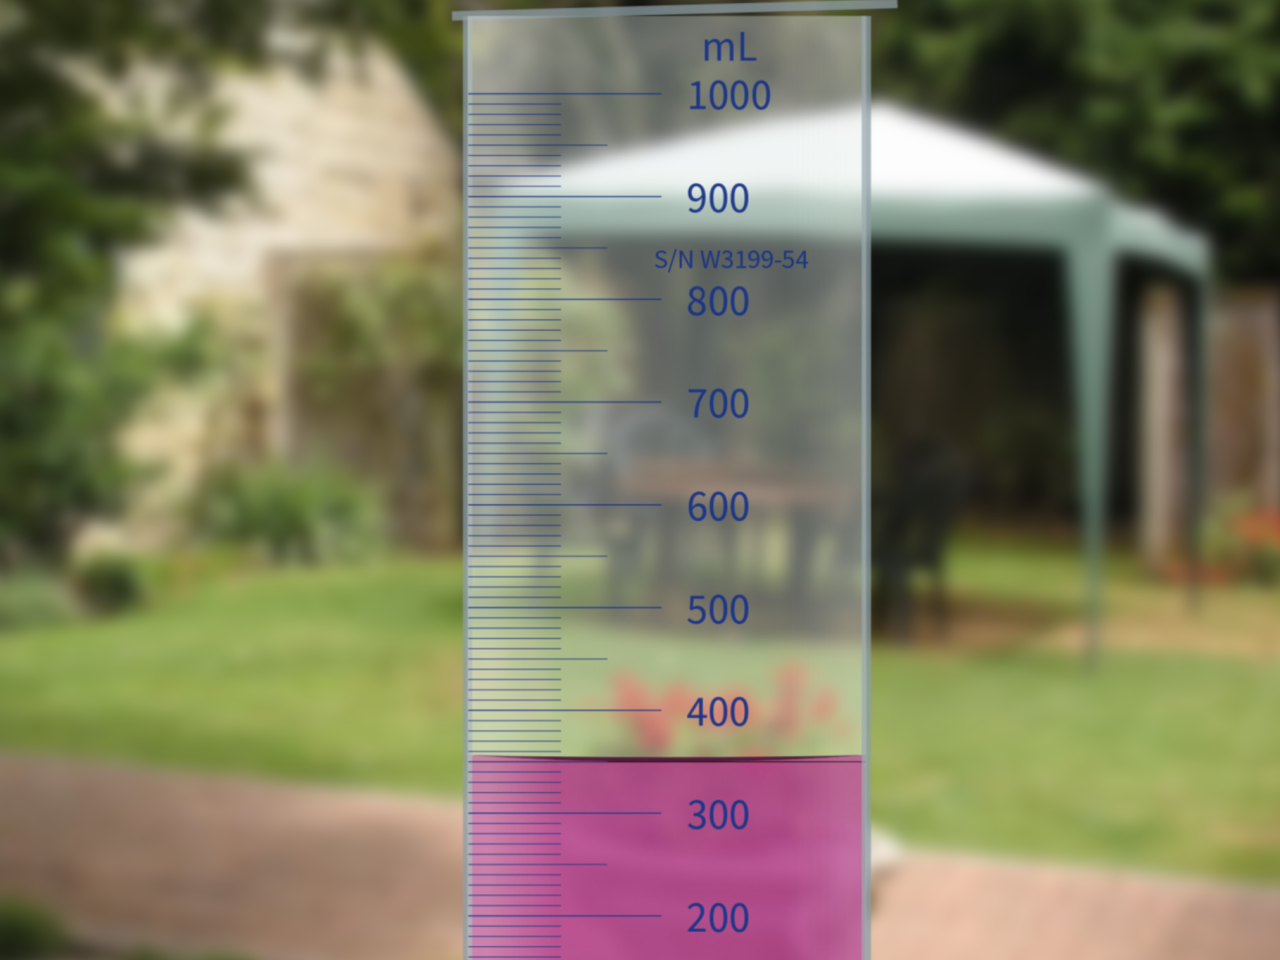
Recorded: value=350 unit=mL
